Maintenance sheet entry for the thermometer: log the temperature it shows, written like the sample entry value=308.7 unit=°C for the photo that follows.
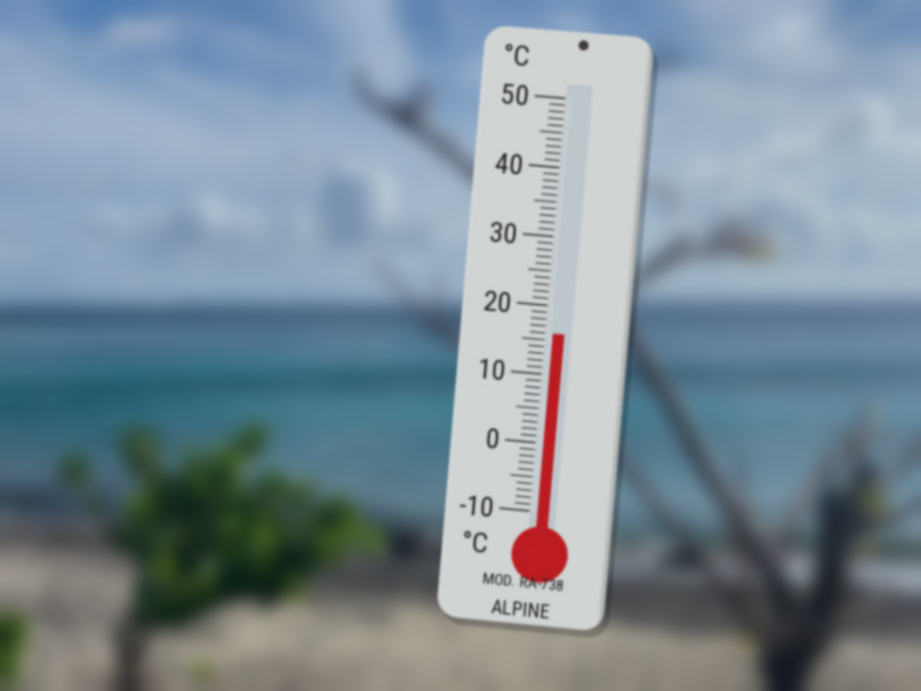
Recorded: value=16 unit=°C
